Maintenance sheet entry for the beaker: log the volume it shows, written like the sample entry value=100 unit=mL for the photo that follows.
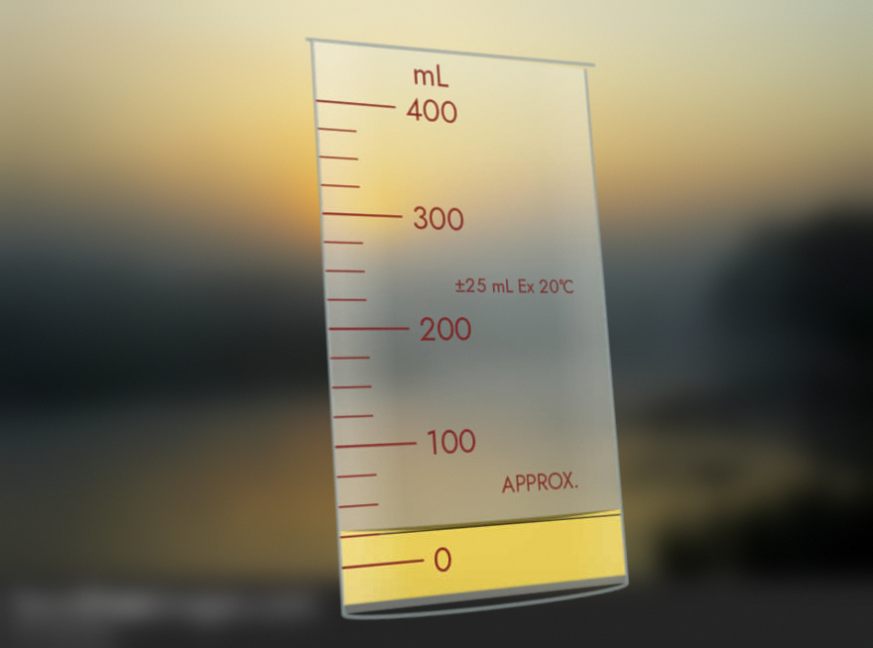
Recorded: value=25 unit=mL
